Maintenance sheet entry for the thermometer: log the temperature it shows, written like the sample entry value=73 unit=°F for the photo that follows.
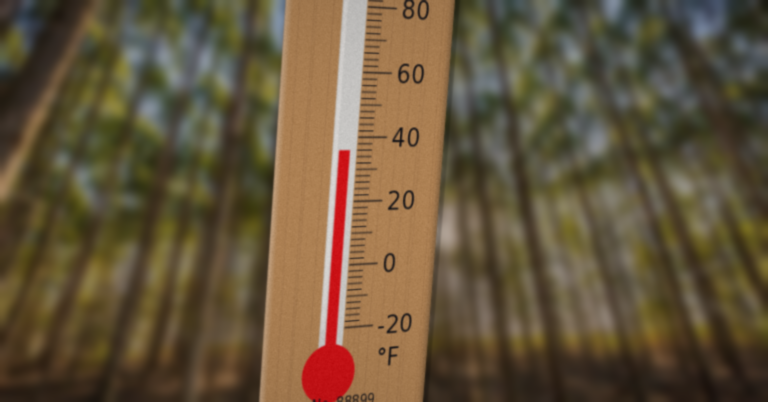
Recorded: value=36 unit=°F
